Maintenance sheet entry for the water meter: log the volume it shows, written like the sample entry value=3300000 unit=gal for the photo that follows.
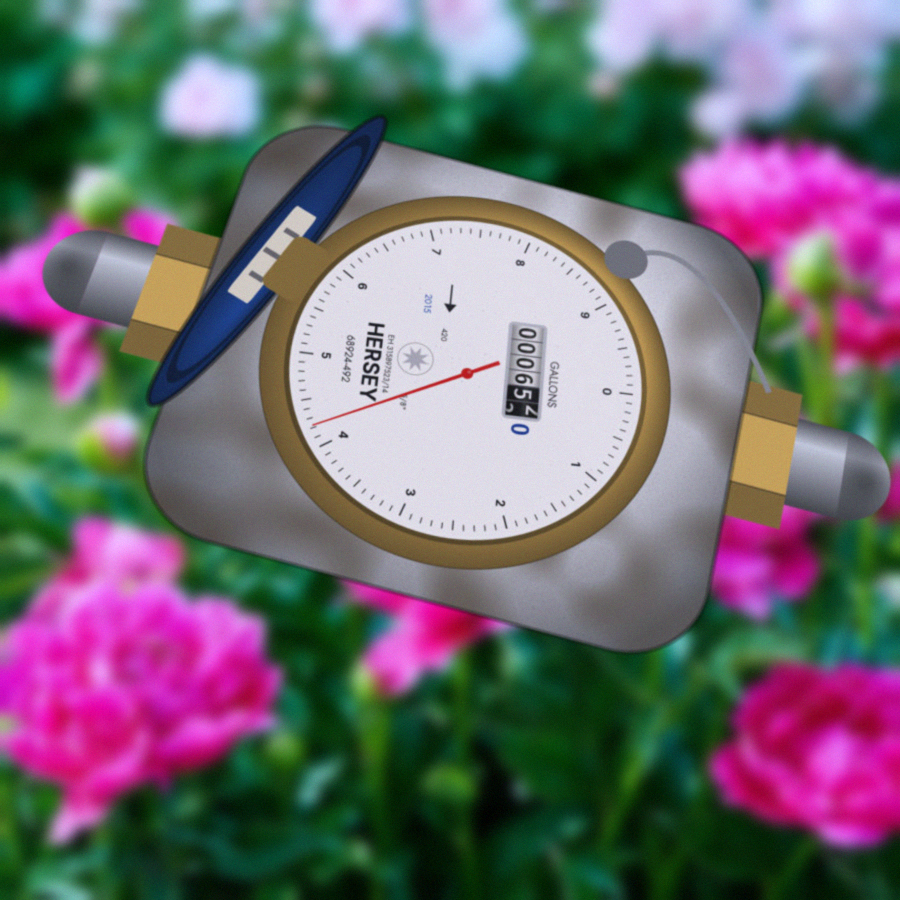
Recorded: value=6524.2 unit=gal
